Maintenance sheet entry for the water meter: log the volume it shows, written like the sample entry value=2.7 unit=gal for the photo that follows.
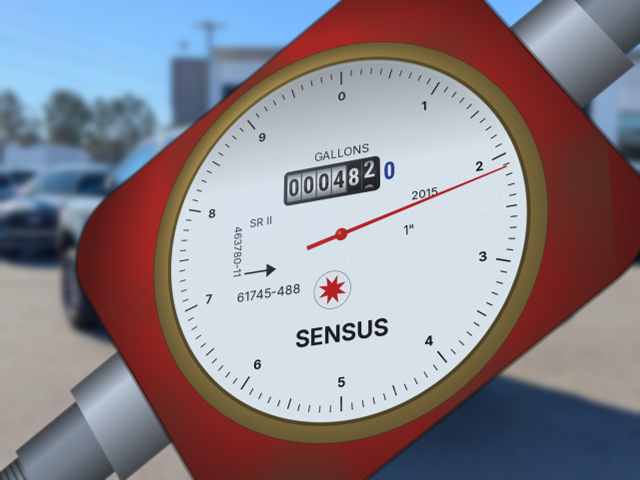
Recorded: value=4822.1 unit=gal
